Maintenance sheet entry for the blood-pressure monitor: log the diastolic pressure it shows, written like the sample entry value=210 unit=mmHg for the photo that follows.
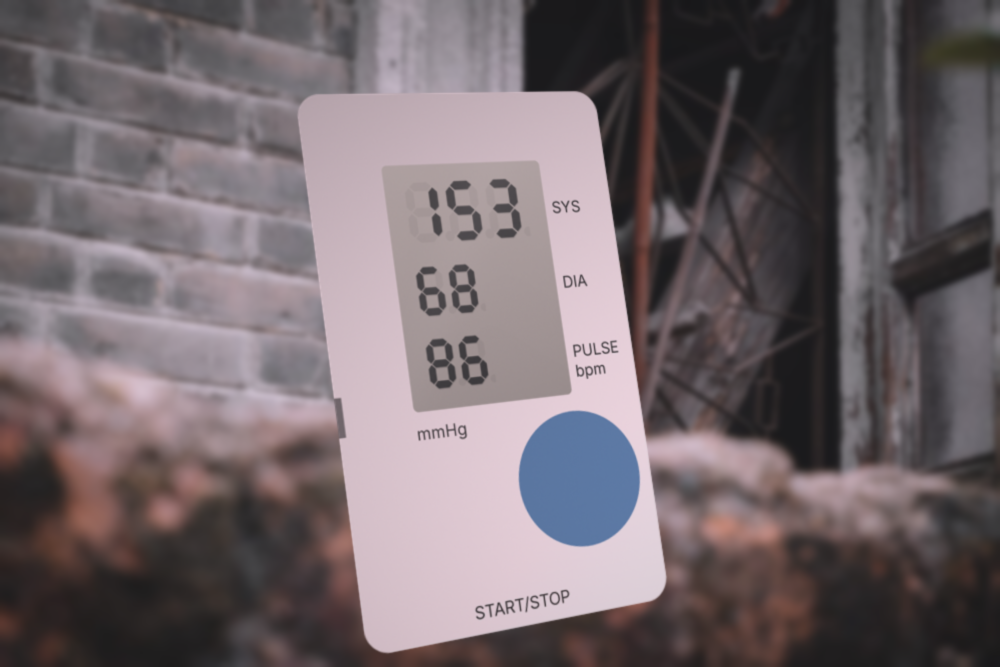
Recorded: value=68 unit=mmHg
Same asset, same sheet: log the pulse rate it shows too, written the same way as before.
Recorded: value=86 unit=bpm
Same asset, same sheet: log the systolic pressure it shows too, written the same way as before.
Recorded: value=153 unit=mmHg
